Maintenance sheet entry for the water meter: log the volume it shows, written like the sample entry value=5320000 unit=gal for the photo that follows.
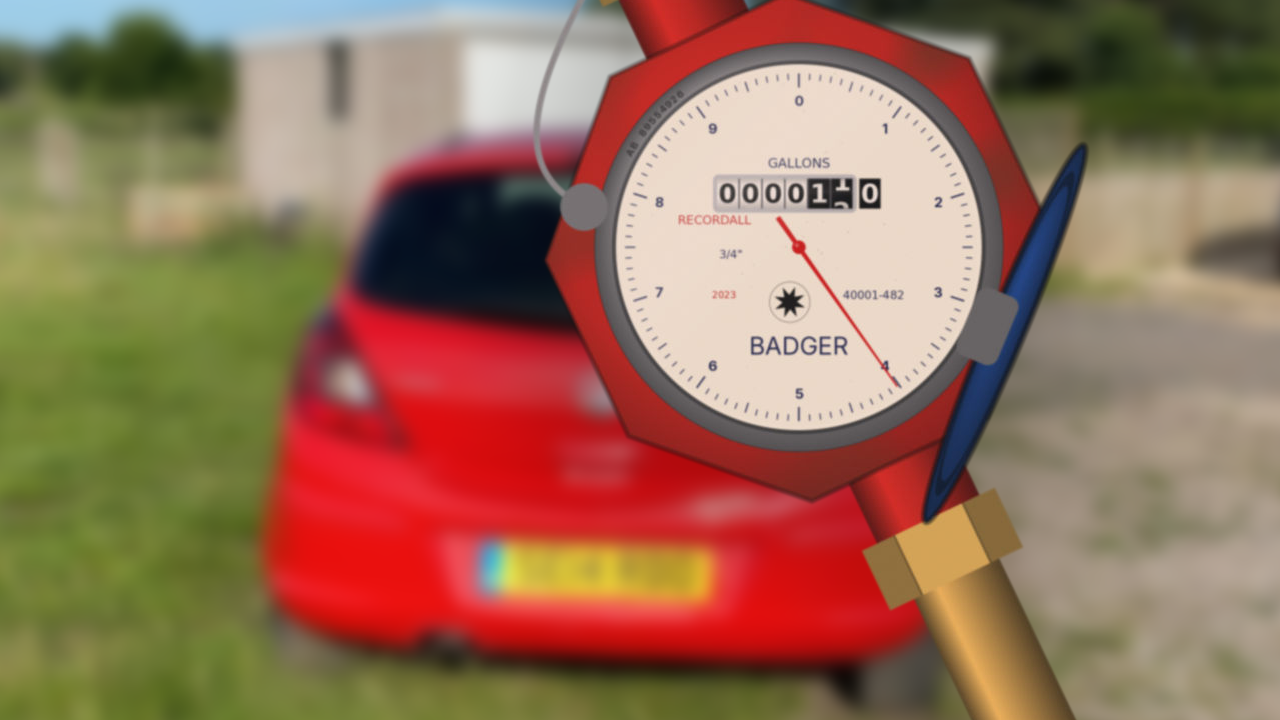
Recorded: value=114.0 unit=gal
